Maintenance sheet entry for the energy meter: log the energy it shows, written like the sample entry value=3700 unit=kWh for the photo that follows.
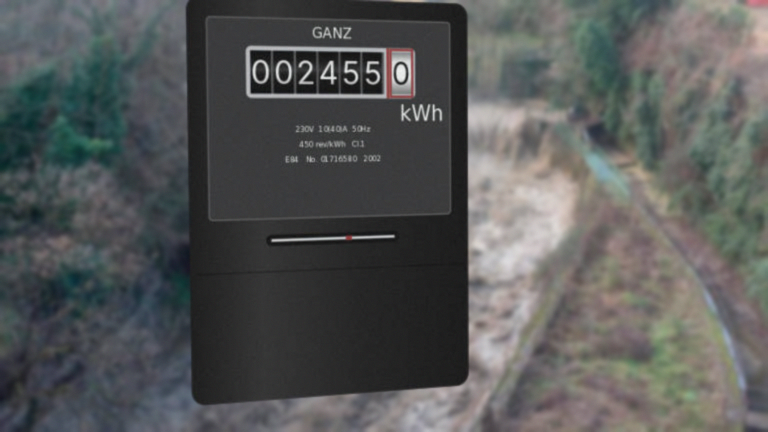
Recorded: value=2455.0 unit=kWh
